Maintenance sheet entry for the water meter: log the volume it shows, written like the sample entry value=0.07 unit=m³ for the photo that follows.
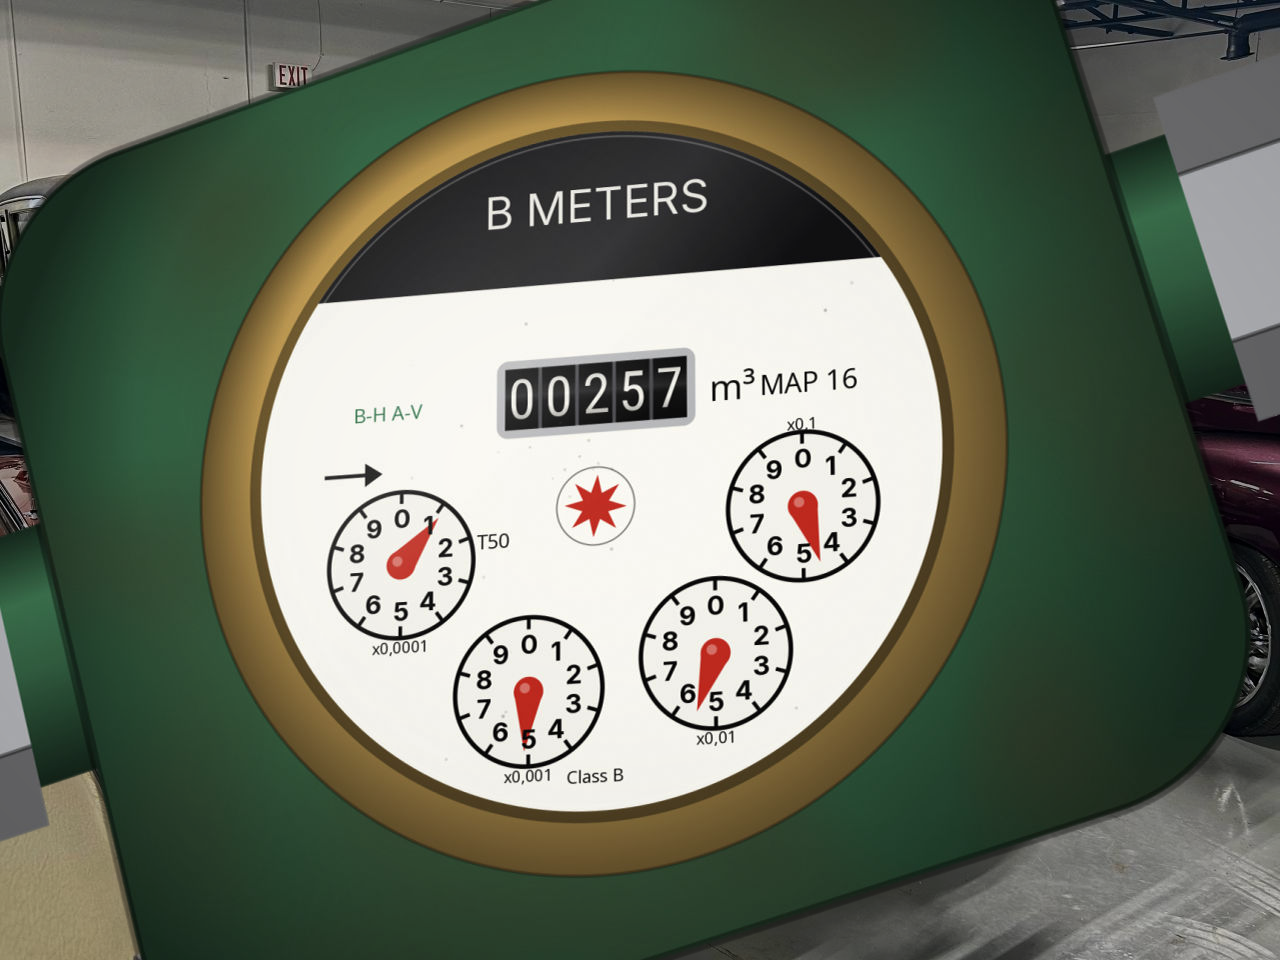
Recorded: value=257.4551 unit=m³
